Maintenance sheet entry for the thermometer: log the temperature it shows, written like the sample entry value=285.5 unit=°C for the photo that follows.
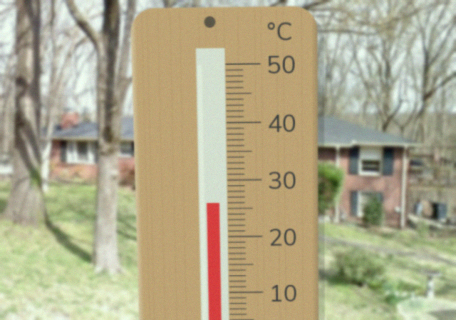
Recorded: value=26 unit=°C
